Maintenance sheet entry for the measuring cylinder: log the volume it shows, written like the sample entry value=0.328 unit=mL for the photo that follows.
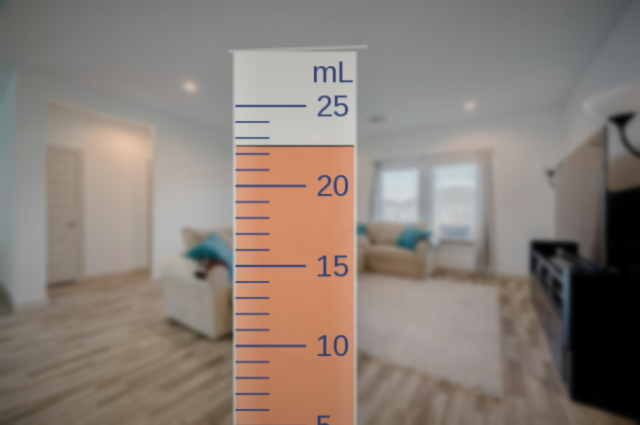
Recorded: value=22.5 unit=mL
